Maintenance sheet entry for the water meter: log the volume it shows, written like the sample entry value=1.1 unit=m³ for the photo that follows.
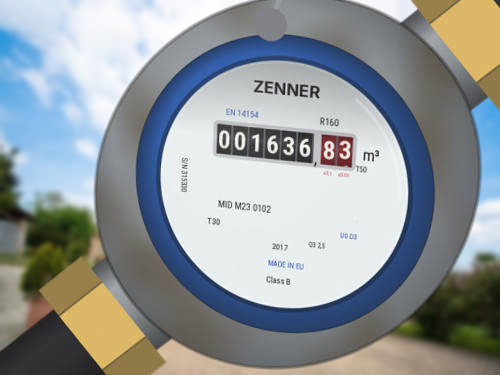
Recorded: value=1636.83 unit=m³
